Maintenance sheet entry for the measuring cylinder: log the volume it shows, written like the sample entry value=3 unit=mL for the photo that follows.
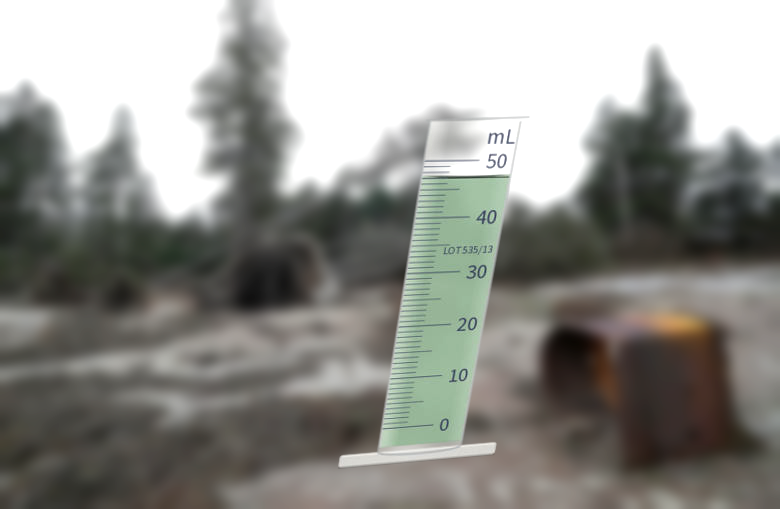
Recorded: value=47 unit=mL
